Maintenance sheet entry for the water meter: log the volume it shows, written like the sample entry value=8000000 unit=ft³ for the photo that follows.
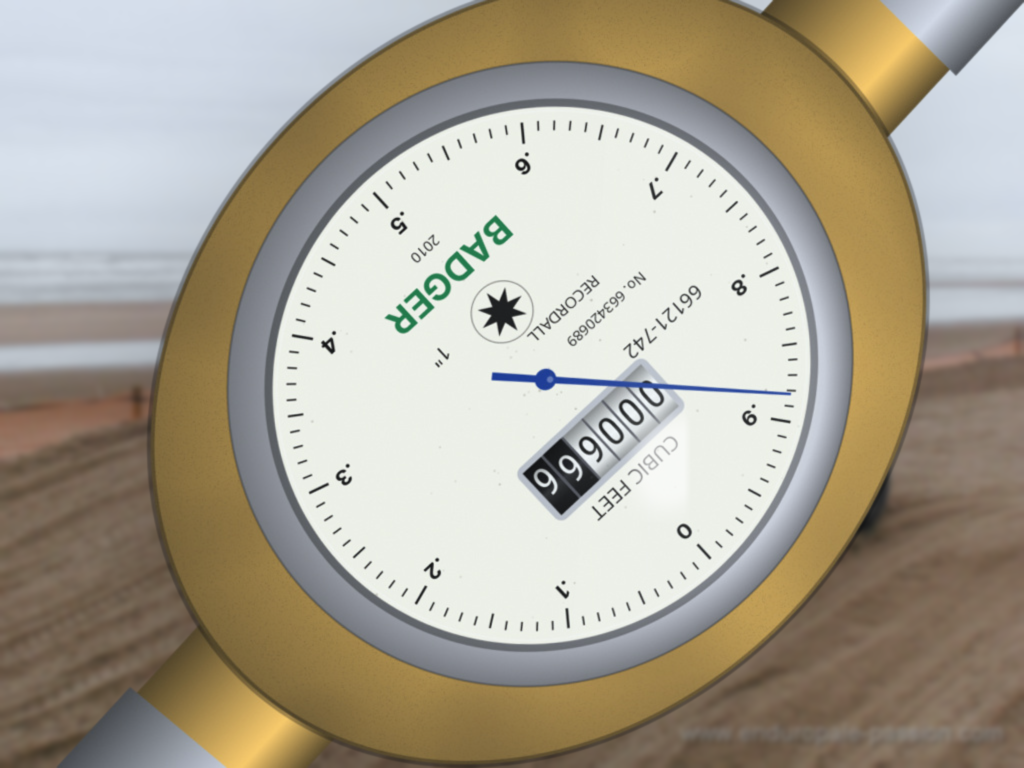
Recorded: value=665.88 unit=ft³
